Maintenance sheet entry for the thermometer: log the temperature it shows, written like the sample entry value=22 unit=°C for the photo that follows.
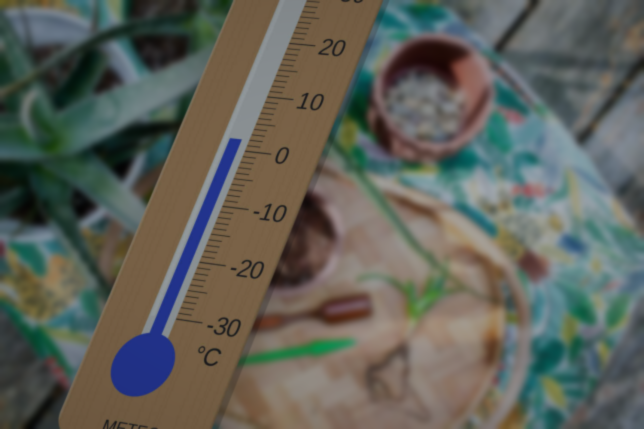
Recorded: value=2 unit=°C
